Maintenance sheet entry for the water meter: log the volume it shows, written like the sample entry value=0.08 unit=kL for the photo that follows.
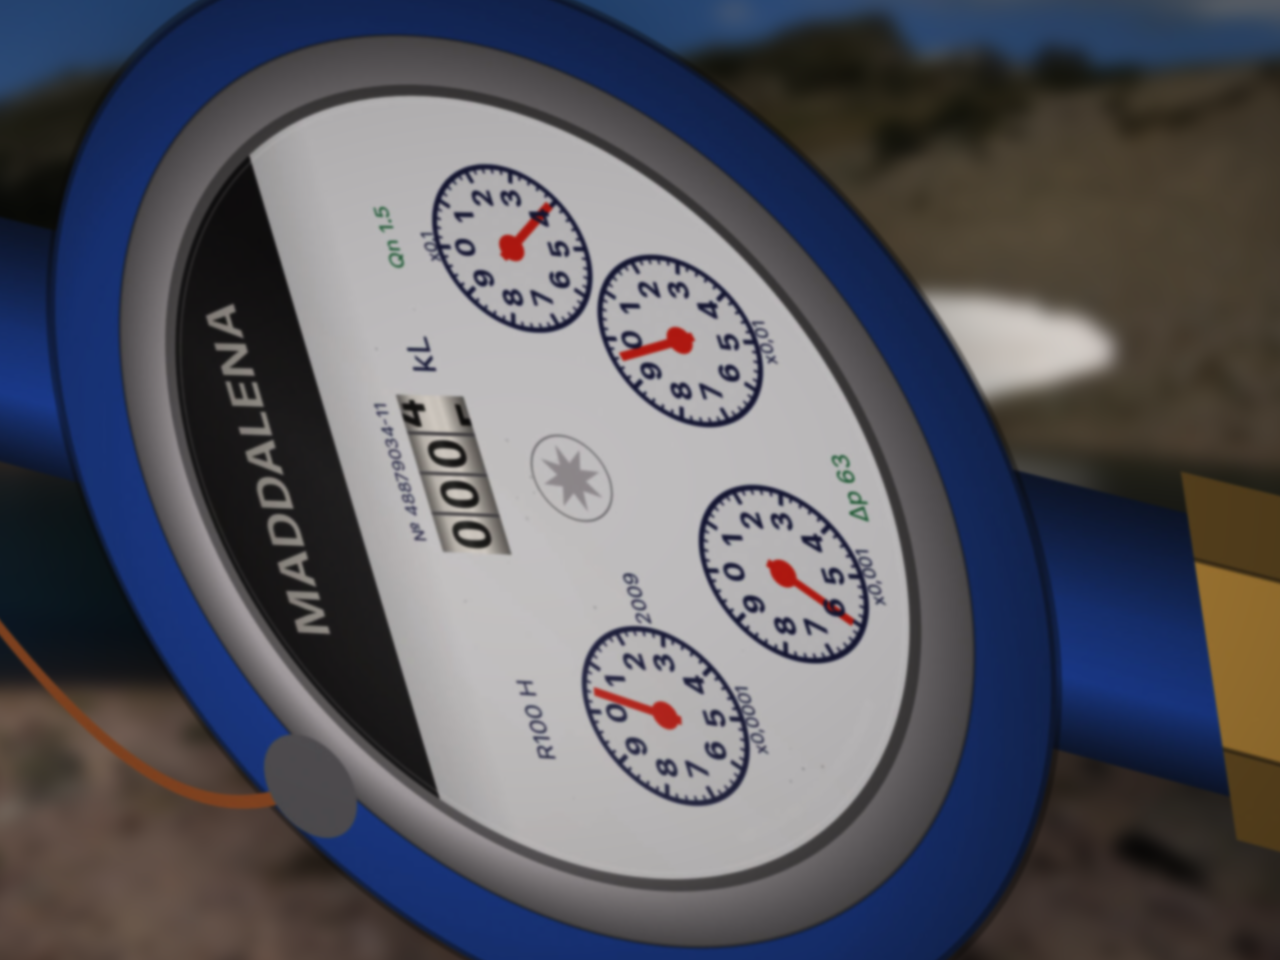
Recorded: value=4.3960 unit=kL
